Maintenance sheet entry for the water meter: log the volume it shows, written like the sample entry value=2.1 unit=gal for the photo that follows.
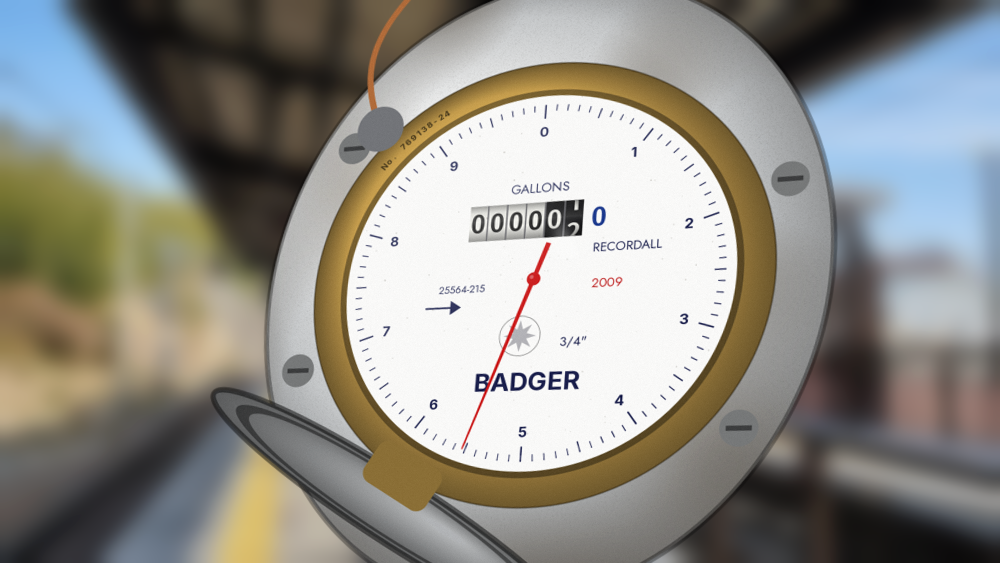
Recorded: value=15.5 unit=gal
